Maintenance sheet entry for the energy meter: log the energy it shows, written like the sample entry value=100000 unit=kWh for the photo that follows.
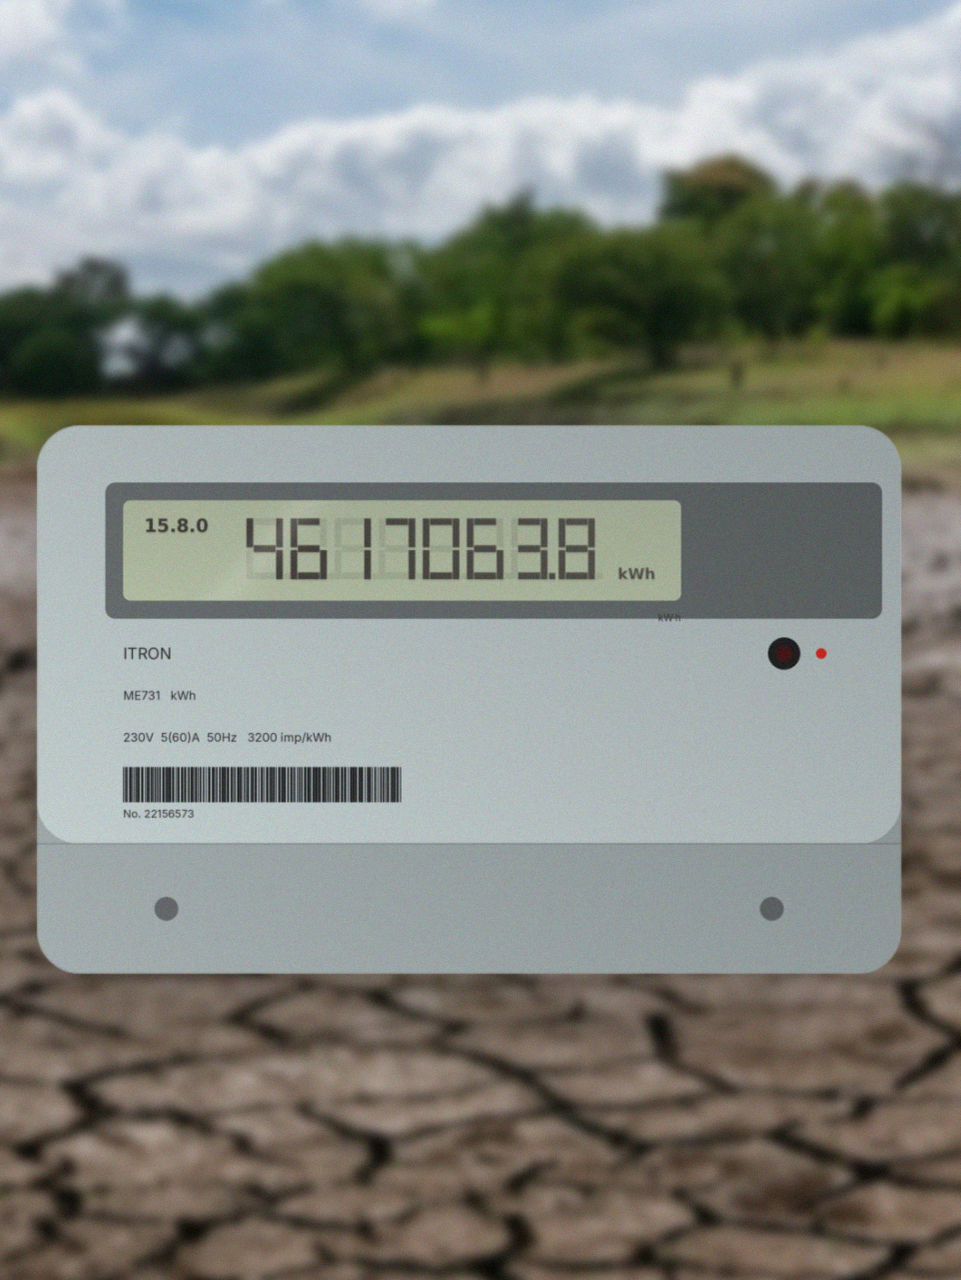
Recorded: value=4617063.8 unit=kWh
